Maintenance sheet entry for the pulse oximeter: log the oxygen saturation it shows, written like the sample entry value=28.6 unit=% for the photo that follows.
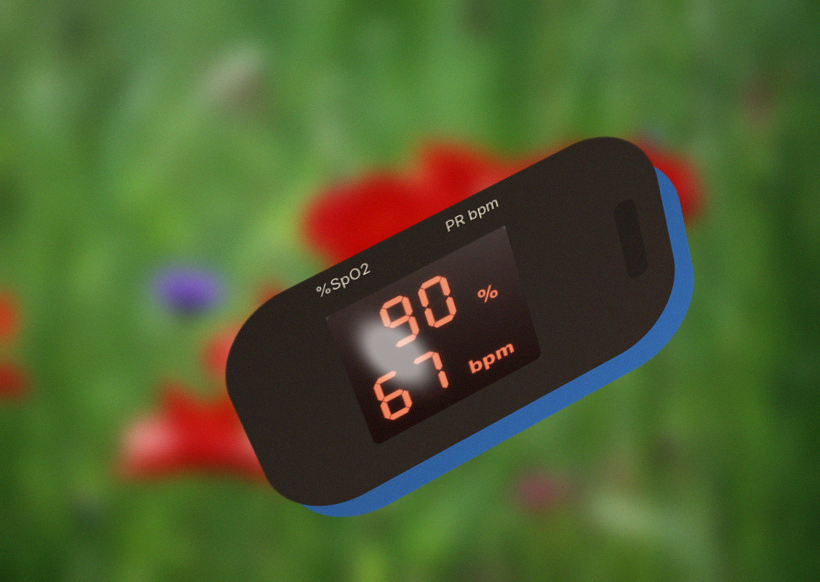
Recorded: value=90 unit=%
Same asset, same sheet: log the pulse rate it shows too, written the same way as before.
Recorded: value=67 unit=bpm
